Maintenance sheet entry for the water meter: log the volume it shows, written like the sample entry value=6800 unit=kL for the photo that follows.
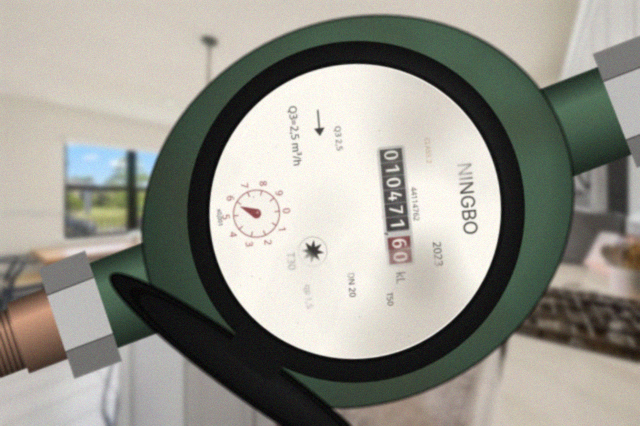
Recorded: value=10471.605 unit=kL
